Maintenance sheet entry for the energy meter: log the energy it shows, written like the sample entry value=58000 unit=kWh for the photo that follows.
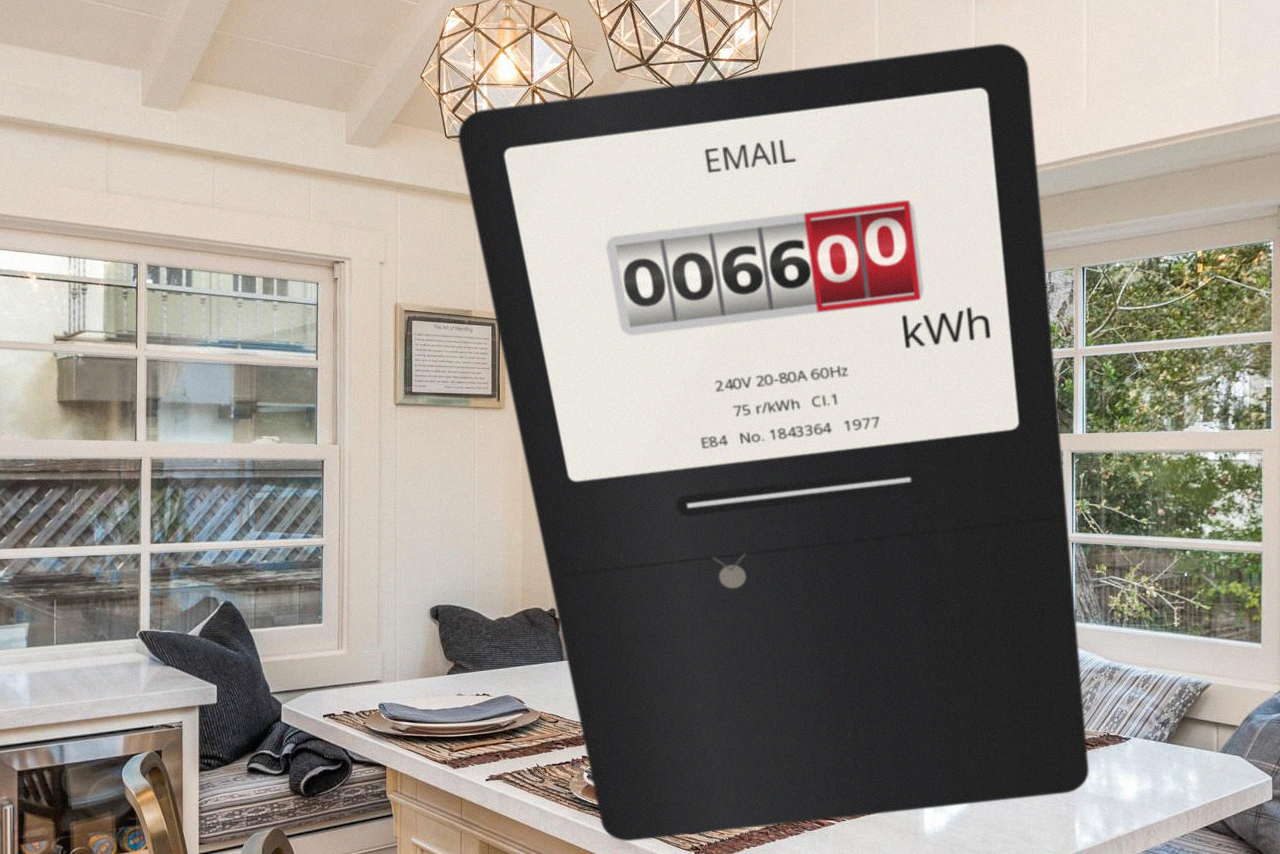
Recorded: value=66.00 unit=kWh
